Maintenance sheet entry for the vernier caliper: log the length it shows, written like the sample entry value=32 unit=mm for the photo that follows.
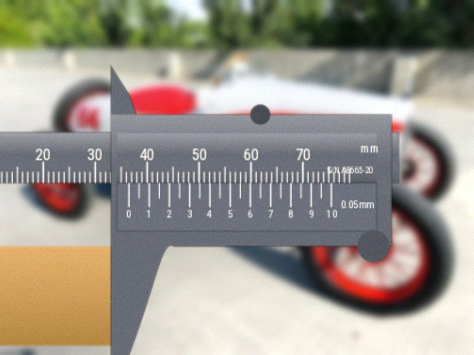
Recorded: value=36.5 unit=mm
